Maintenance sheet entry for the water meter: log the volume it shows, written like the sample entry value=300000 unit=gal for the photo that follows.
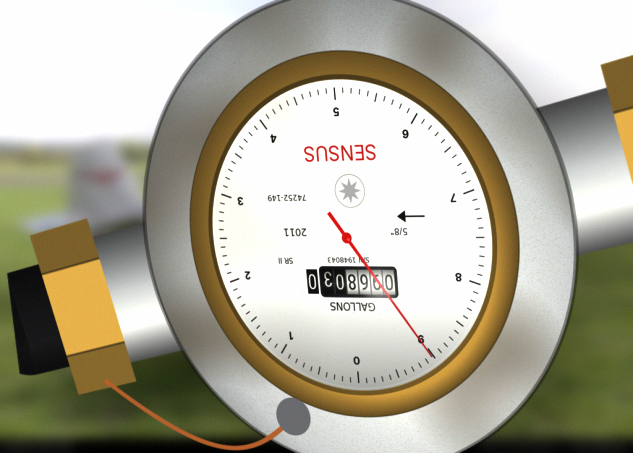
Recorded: value=968029.0 unit=gal
